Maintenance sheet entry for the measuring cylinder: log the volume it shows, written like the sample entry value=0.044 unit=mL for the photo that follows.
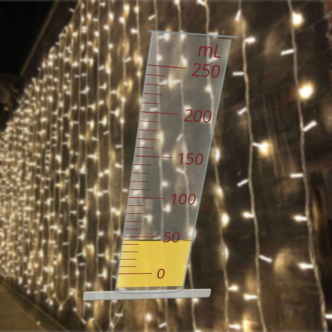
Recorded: value=45 unit=mL
